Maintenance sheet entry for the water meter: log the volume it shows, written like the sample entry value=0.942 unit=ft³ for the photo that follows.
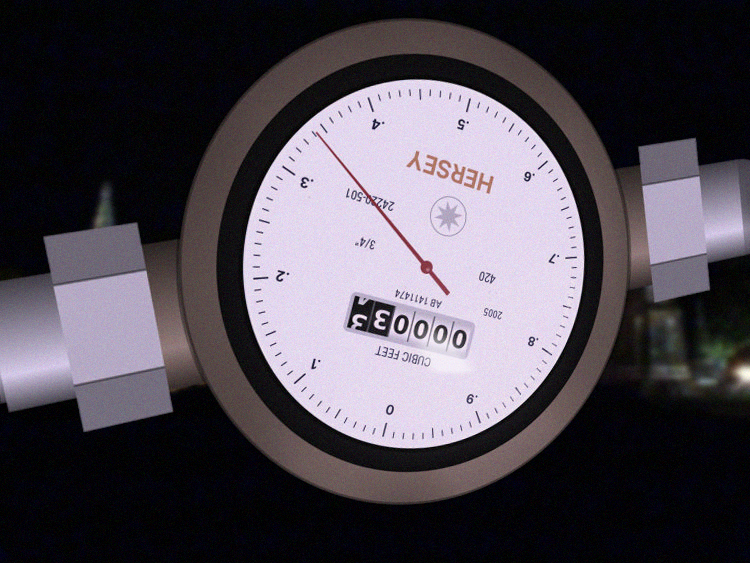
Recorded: value=33.34 unit=ft³
